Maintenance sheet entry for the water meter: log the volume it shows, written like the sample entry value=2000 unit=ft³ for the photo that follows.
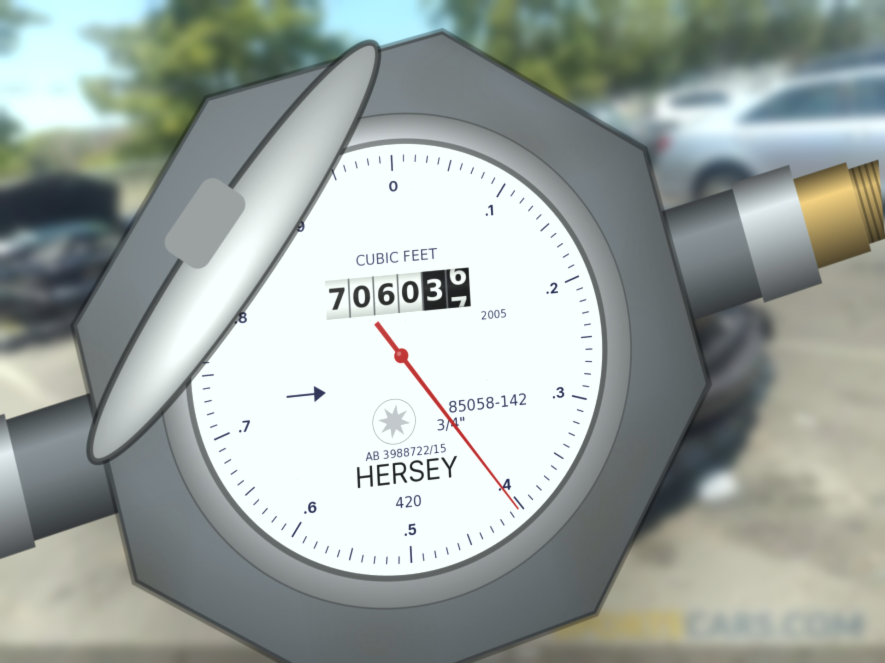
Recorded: value=706036.40 unit=ft³
